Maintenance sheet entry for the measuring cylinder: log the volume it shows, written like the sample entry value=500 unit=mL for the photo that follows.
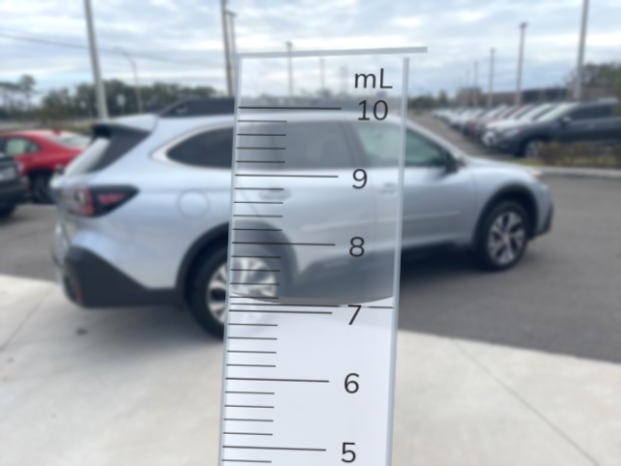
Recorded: value=7.1 unit=mL
